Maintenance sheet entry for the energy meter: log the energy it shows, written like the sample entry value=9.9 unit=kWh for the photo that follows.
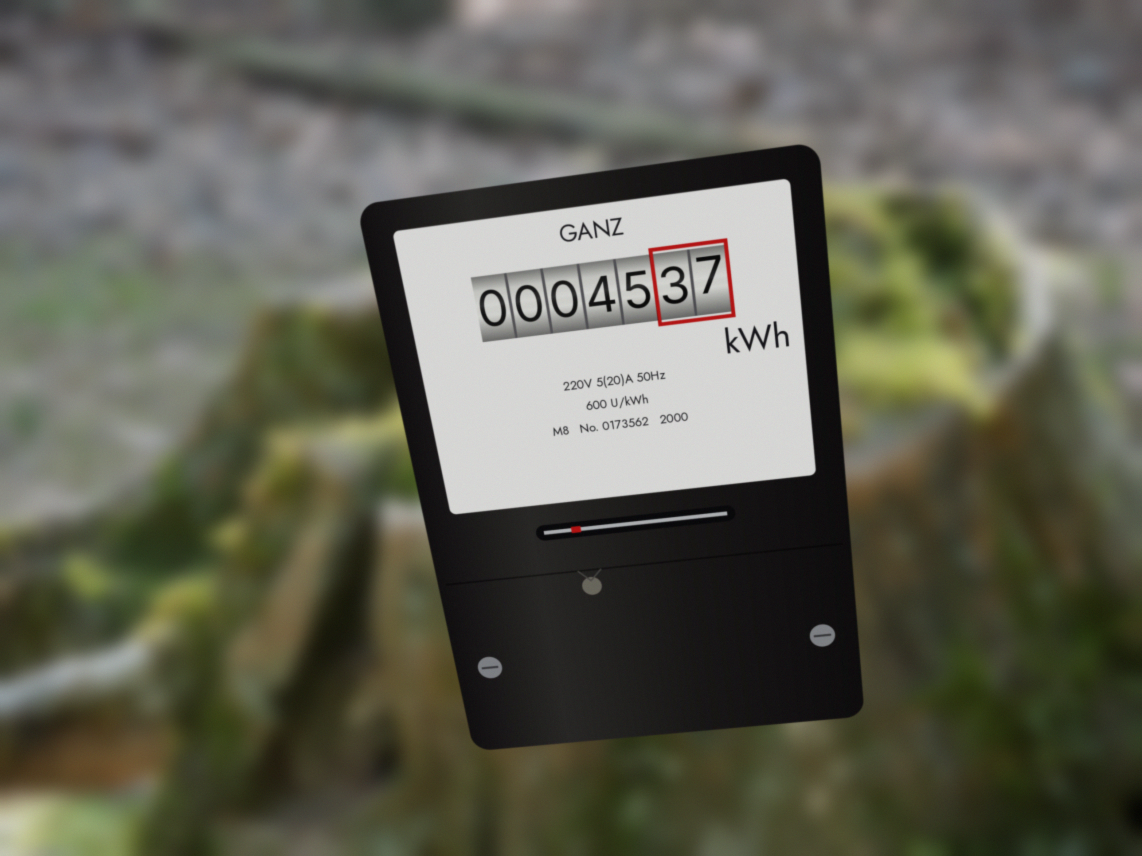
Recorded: value=45.37 unit=kWh
